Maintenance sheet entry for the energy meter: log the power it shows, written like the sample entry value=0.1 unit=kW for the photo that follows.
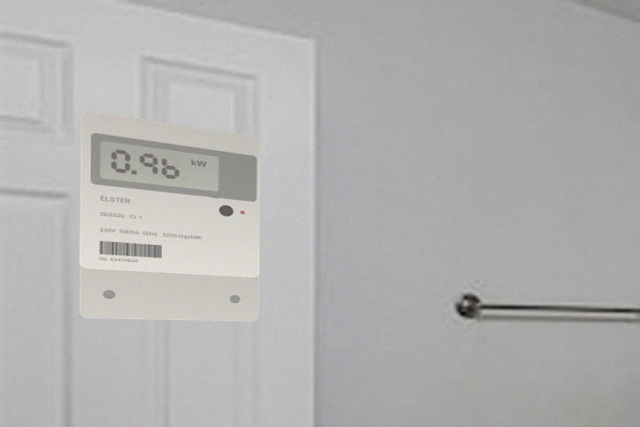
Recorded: value=0.96 unit=kW
